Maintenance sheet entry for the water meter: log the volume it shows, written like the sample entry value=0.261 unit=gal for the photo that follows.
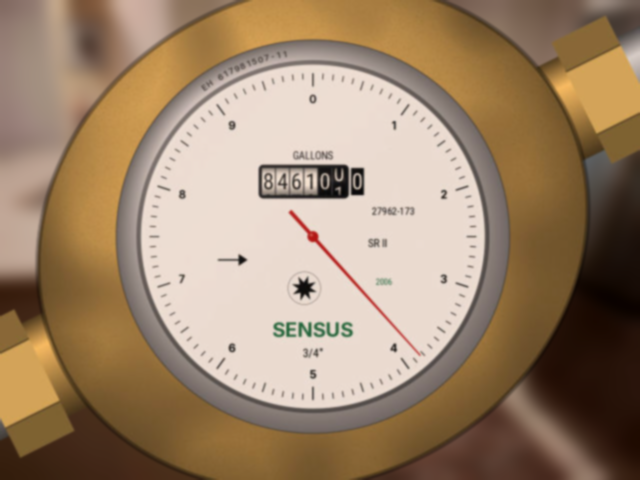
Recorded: value=8461003.8 unit=gal
